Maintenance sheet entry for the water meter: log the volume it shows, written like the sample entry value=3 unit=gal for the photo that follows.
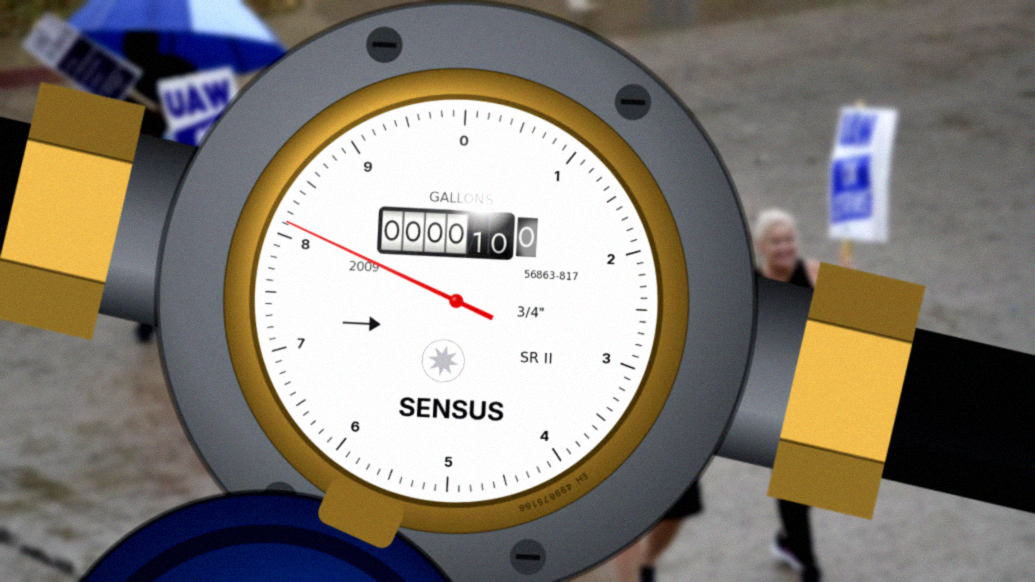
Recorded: value=98.1 unit=gal
